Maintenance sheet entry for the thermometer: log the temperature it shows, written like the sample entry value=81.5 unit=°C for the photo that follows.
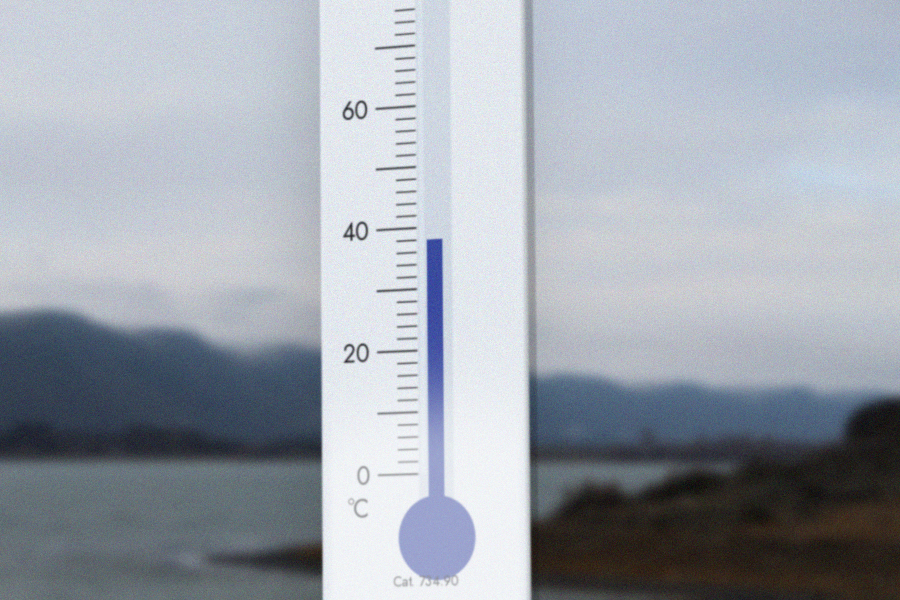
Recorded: value=38 unit=°C
